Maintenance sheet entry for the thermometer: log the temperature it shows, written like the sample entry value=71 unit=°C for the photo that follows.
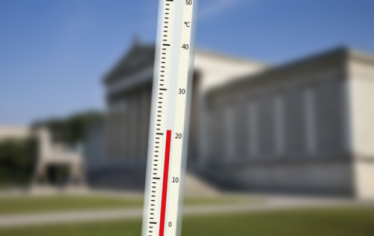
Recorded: value=21 unit=°C
